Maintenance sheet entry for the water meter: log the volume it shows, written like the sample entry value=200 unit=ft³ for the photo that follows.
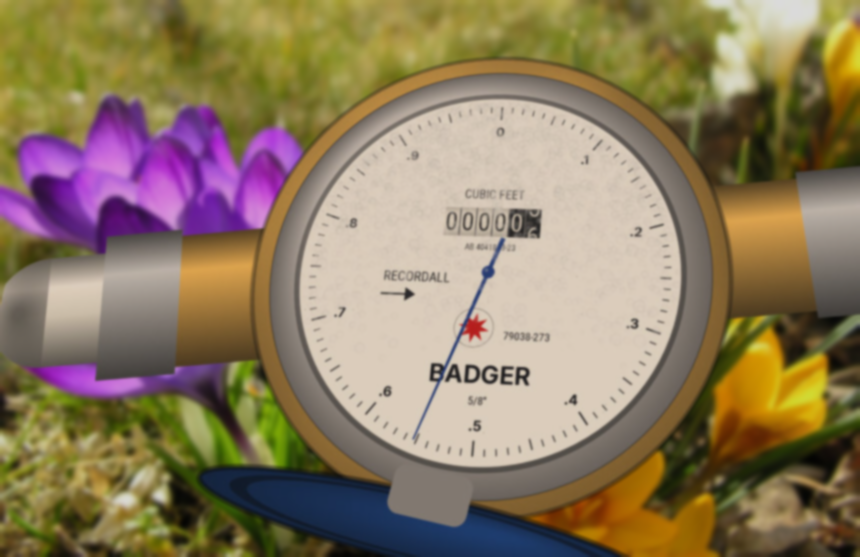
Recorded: value=5.55 unit=ft³
